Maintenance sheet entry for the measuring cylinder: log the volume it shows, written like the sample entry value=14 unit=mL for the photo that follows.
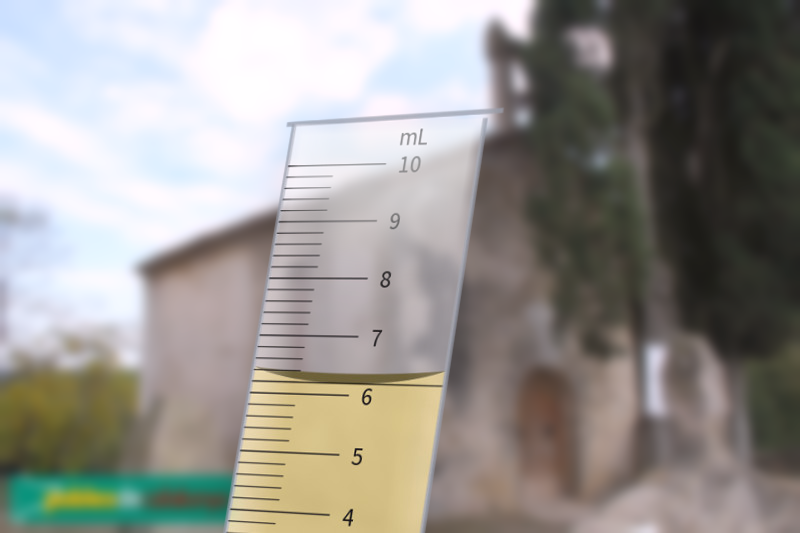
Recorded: value=6.2 unit=mL
